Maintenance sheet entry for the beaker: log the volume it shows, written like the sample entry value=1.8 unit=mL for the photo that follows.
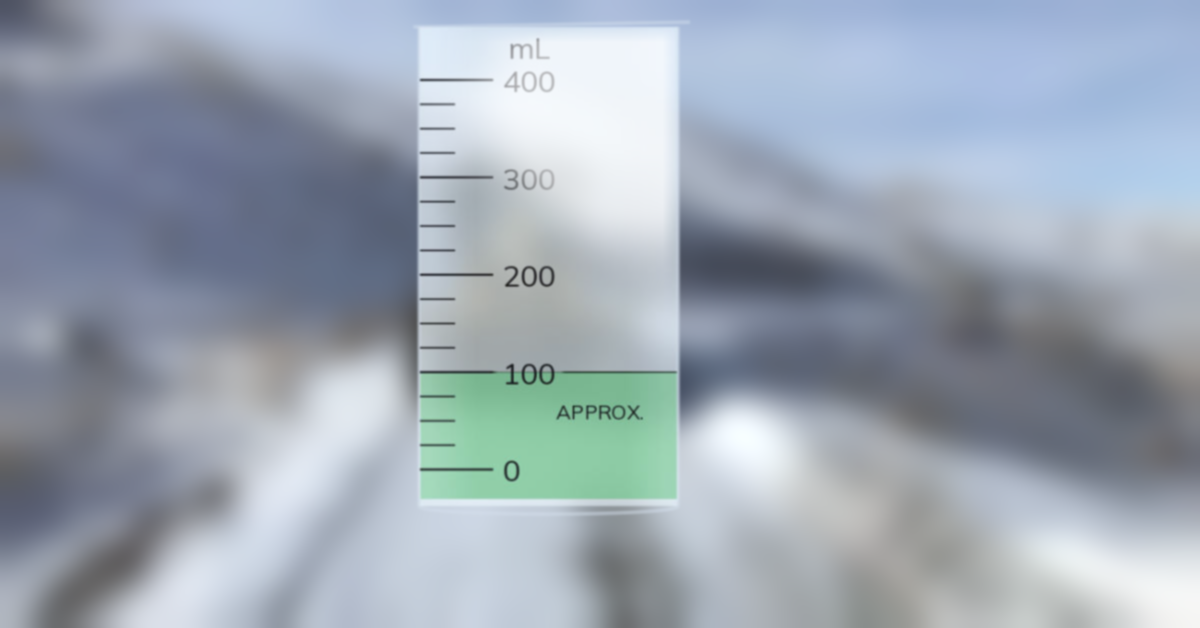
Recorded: value=100 unit=mL
